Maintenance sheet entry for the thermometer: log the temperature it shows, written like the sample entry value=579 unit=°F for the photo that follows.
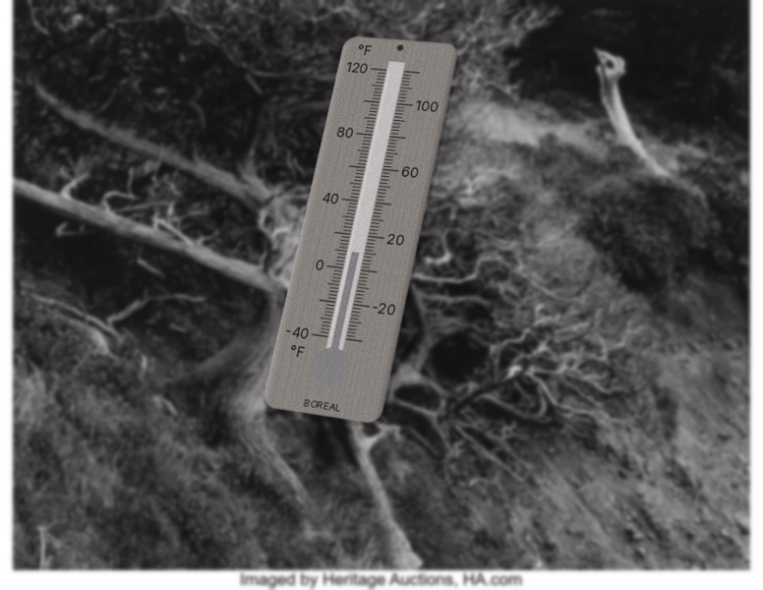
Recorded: value=10 unit=°F
